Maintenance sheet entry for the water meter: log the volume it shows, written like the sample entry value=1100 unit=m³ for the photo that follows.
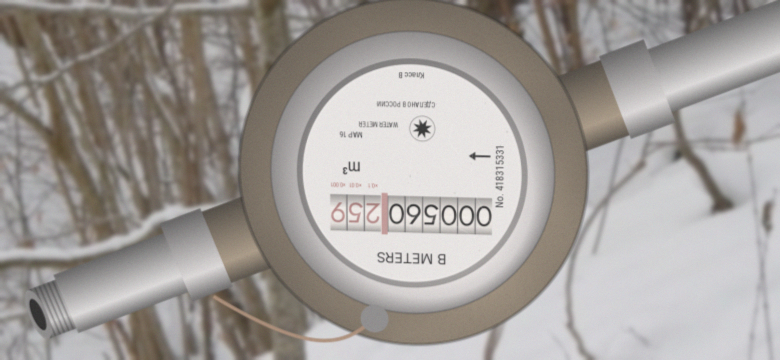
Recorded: value=560.259 unit=m³
